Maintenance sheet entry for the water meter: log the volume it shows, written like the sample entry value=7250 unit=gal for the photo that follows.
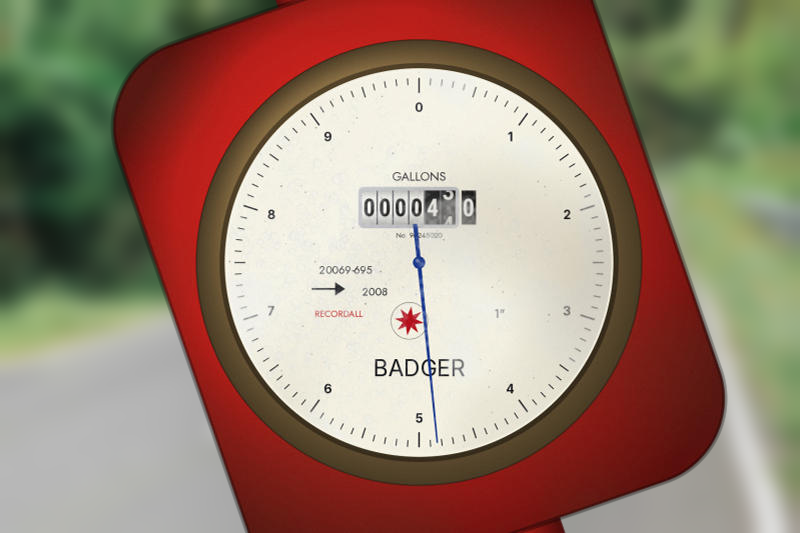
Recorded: value=434.8 unit=gal
